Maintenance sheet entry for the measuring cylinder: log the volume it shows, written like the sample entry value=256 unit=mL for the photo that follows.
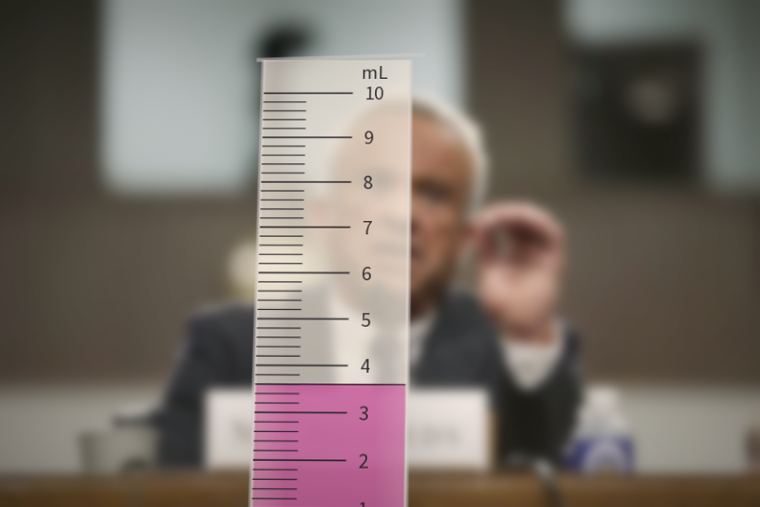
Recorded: value=3.6 unit=mL
